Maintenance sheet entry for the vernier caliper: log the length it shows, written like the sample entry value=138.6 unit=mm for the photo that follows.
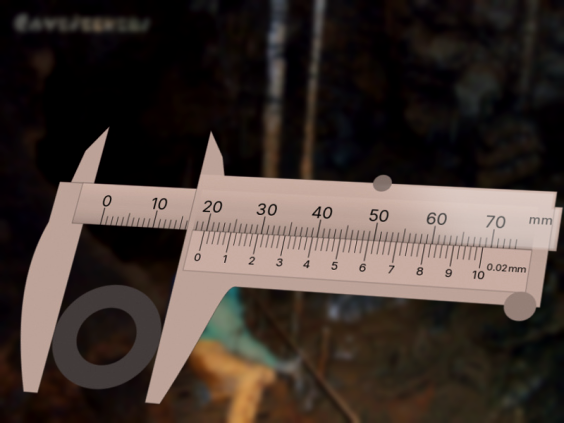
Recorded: value=19.6 unit=mm
